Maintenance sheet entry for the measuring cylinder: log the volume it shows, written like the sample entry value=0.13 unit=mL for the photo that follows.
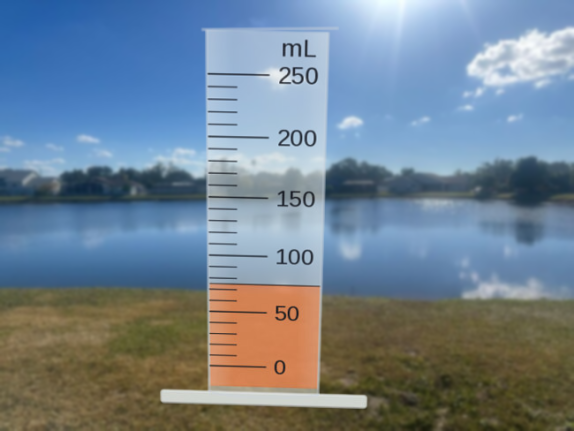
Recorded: value=75 unit=mL
